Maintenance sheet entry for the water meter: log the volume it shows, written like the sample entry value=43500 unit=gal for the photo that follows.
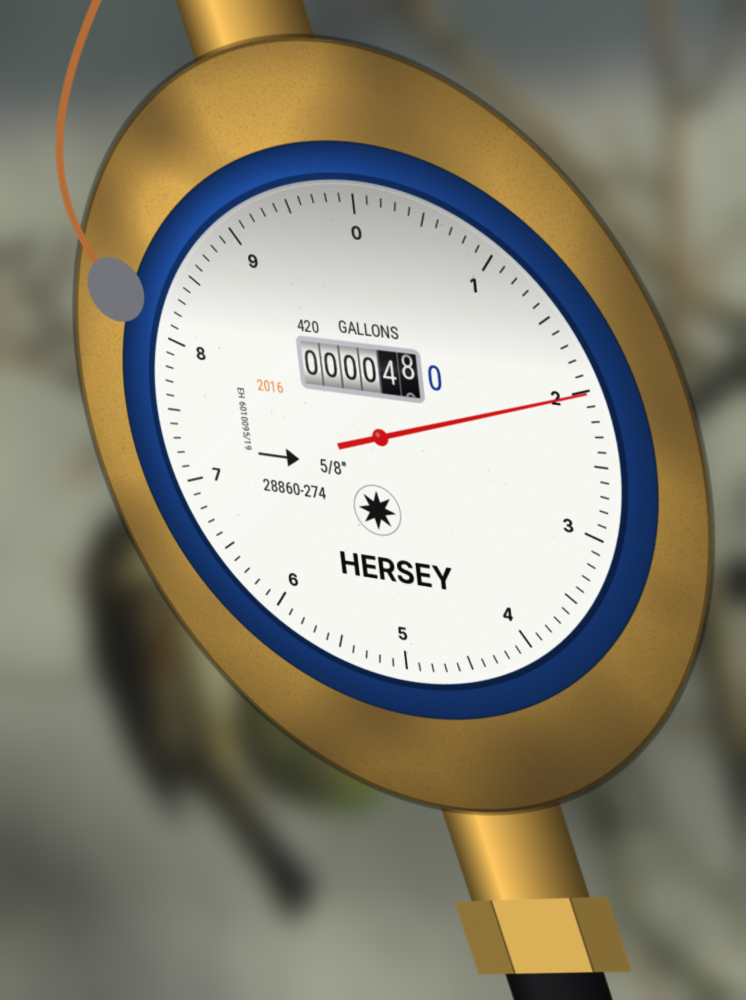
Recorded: value=482.0 unit=gal
